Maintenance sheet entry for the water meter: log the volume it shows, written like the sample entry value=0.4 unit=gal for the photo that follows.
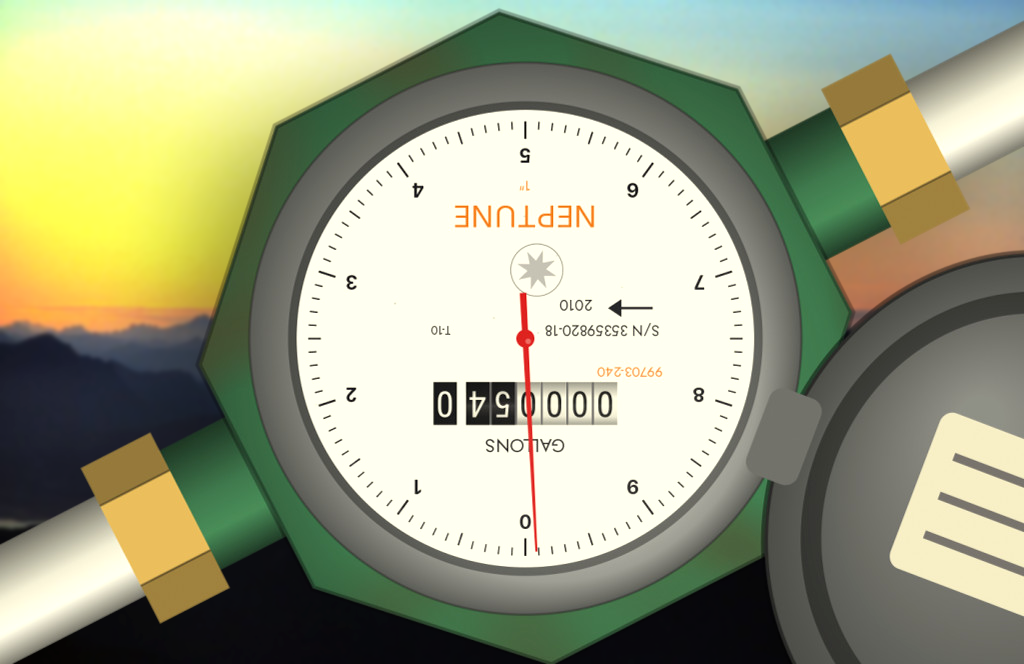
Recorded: value=539.9 unit=gal
